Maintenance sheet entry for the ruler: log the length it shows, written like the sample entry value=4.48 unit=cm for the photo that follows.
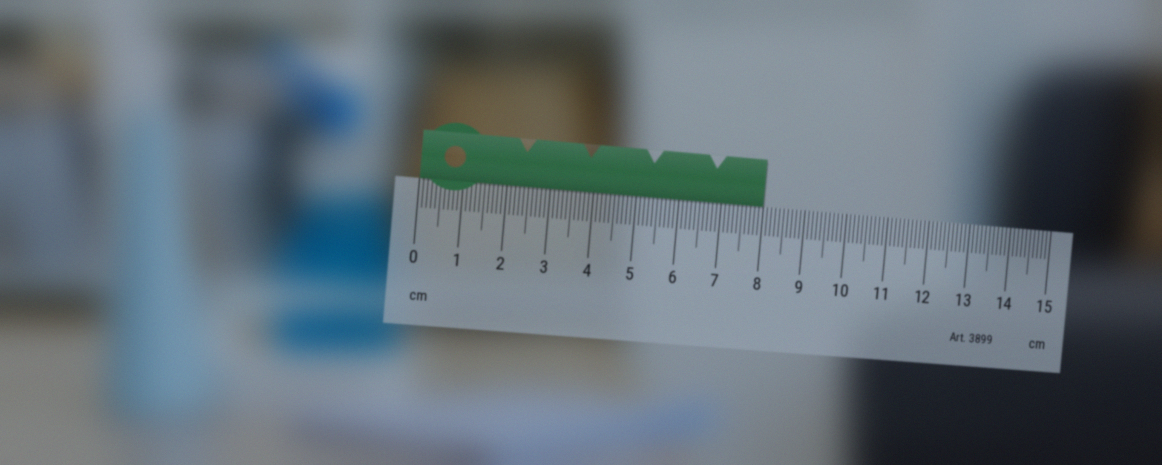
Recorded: value=8 unit=cm
